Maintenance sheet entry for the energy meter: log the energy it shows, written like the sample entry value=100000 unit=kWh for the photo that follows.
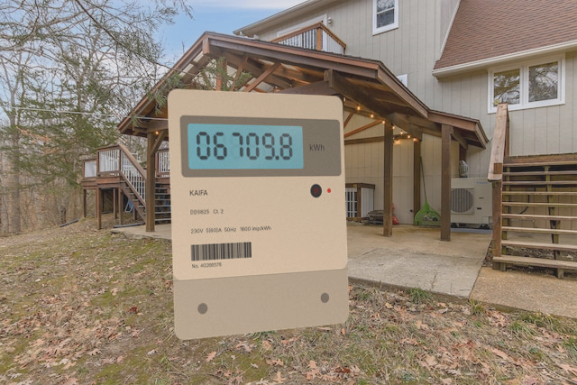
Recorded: value=6709.8 unit=kWh
